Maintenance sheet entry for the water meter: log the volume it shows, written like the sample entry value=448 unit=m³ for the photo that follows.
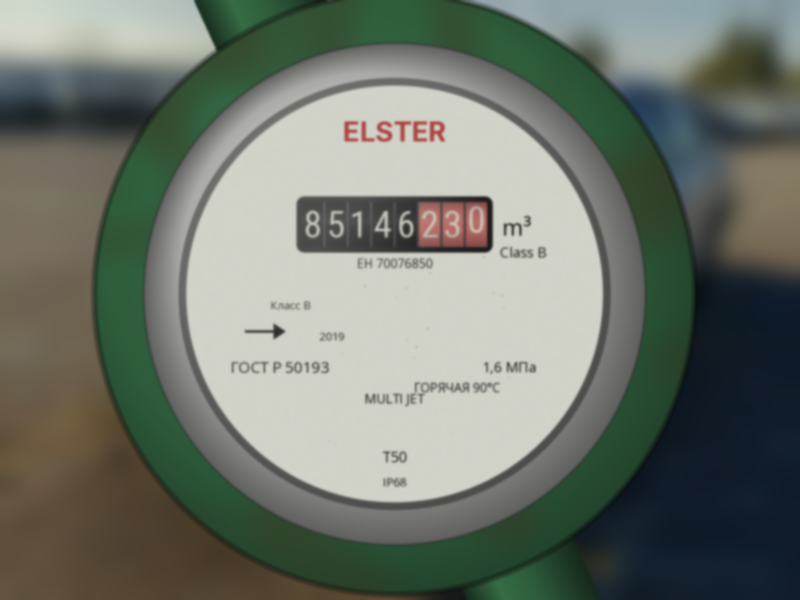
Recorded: value=85146.230 unit=m³
